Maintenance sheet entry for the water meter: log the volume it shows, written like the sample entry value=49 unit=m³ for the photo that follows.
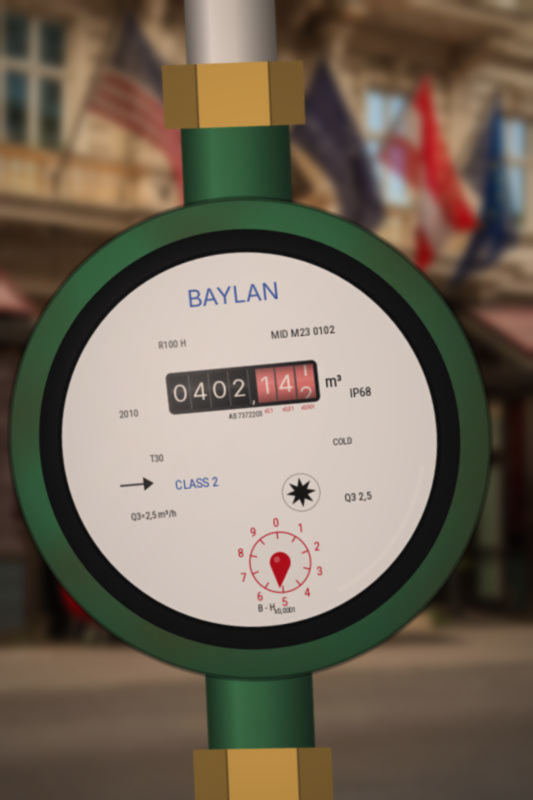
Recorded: value=402.1415 unit=m³
